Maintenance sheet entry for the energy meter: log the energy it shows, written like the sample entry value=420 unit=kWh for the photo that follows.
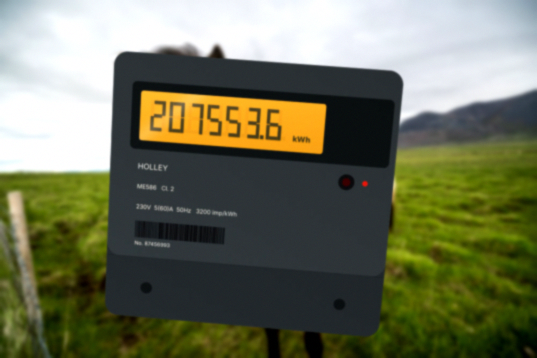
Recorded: value=207553.6 unit=kWh
